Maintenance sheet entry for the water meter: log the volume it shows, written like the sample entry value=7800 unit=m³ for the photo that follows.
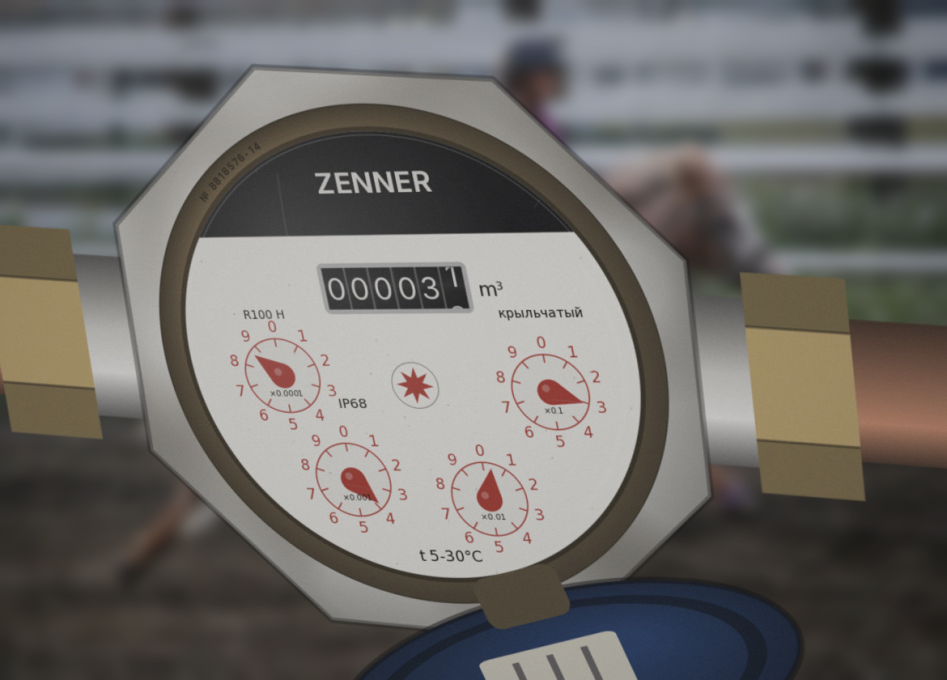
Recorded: value=31.3038 unit=m³
